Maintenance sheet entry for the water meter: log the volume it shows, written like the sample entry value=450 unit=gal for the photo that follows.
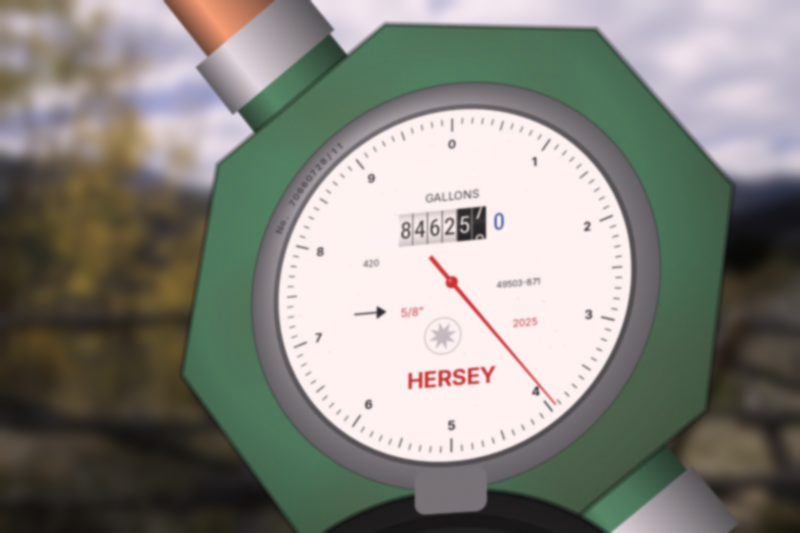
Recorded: value=8462573.9 unit=gal
